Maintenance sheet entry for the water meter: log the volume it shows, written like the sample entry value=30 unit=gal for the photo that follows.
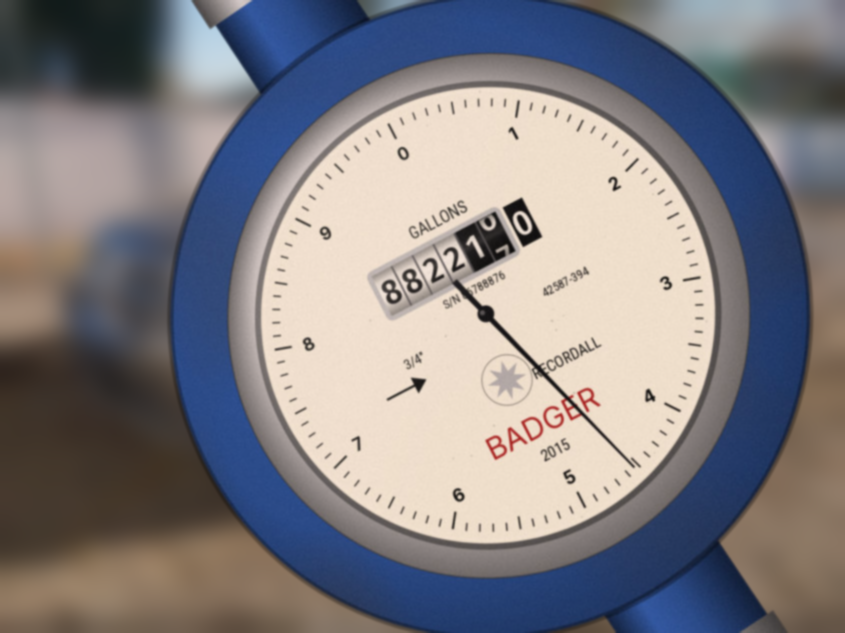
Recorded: value=8822164.5 unit=gal
